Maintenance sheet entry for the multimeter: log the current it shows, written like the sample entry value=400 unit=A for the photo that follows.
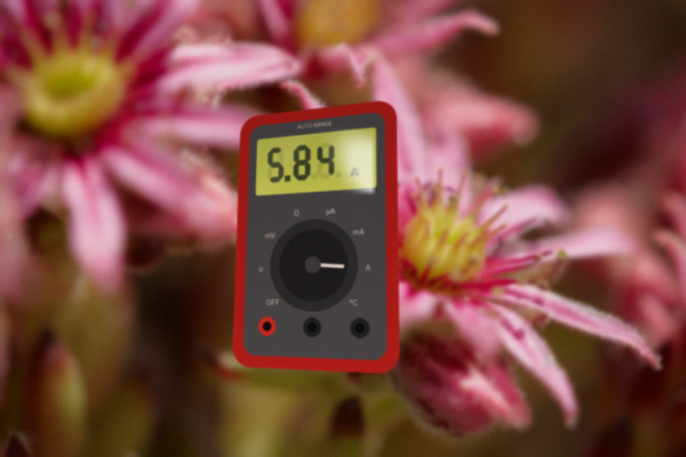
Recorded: value=5.84 unit=A
